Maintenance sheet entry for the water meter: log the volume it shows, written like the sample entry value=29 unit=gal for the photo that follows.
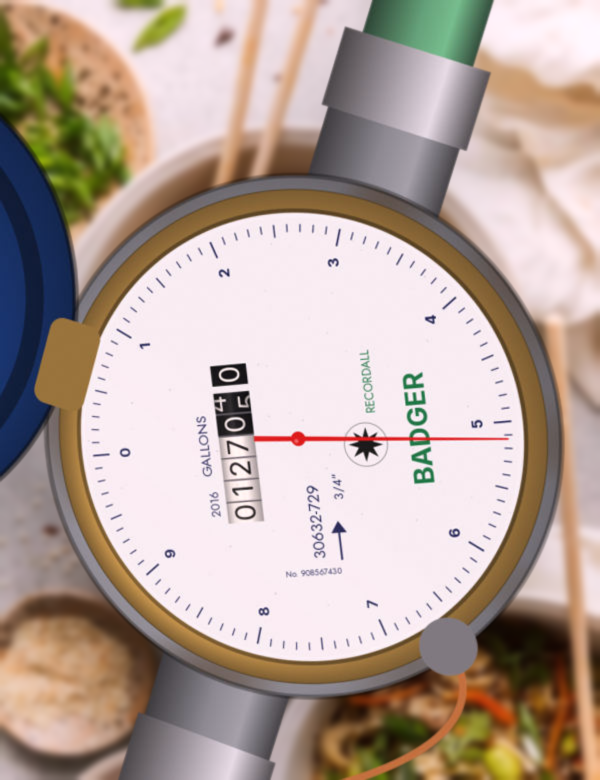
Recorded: value=127045.1 unit=gal
